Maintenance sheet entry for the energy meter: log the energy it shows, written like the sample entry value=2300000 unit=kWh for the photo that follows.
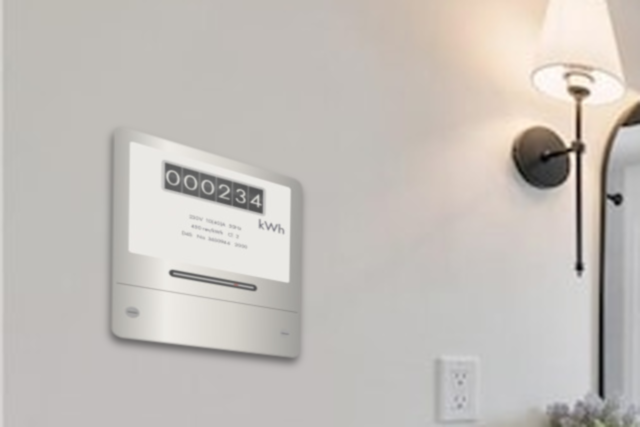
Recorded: value=234 unit=kWh
